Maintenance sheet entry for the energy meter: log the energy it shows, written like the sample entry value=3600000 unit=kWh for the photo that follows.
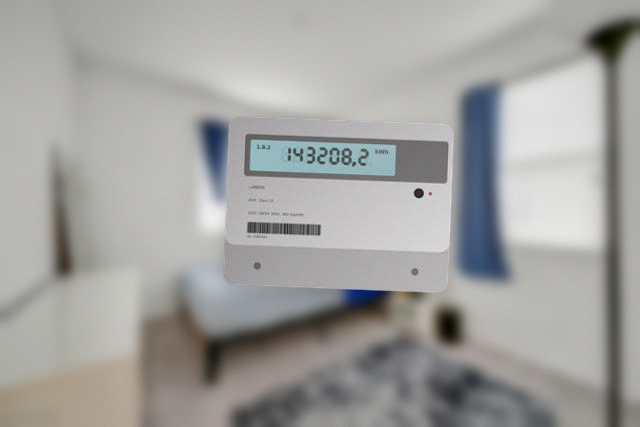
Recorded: value=143208.2 unit=kWh
